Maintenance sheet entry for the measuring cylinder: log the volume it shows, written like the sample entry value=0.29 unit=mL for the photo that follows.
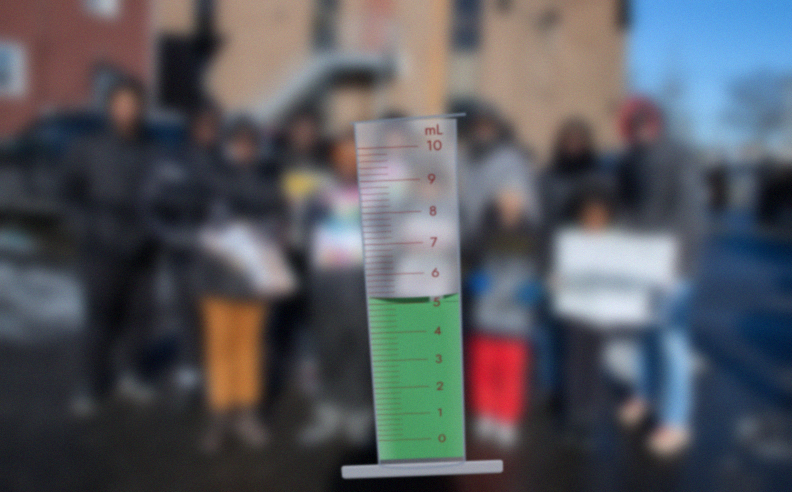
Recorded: value=5 unit=mL
